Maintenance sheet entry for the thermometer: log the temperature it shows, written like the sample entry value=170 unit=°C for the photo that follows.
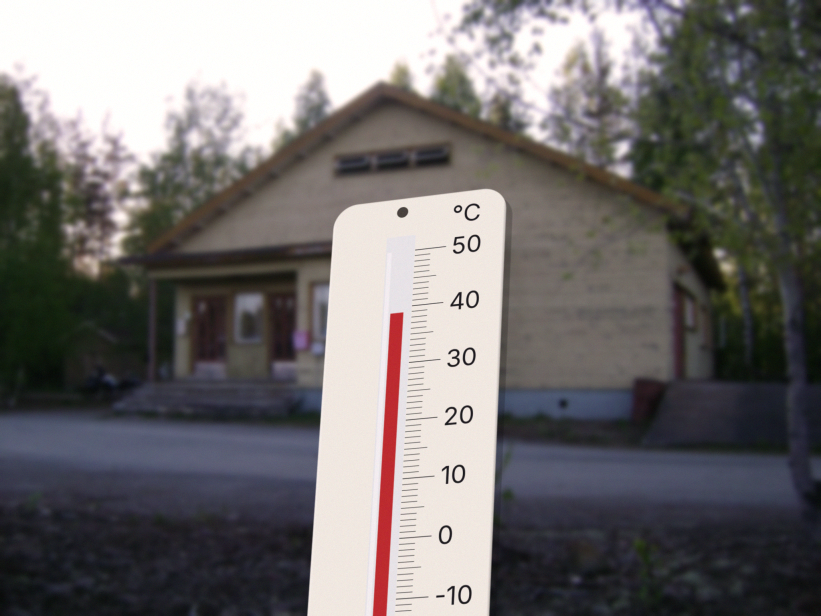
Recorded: value=39 unit=°C
